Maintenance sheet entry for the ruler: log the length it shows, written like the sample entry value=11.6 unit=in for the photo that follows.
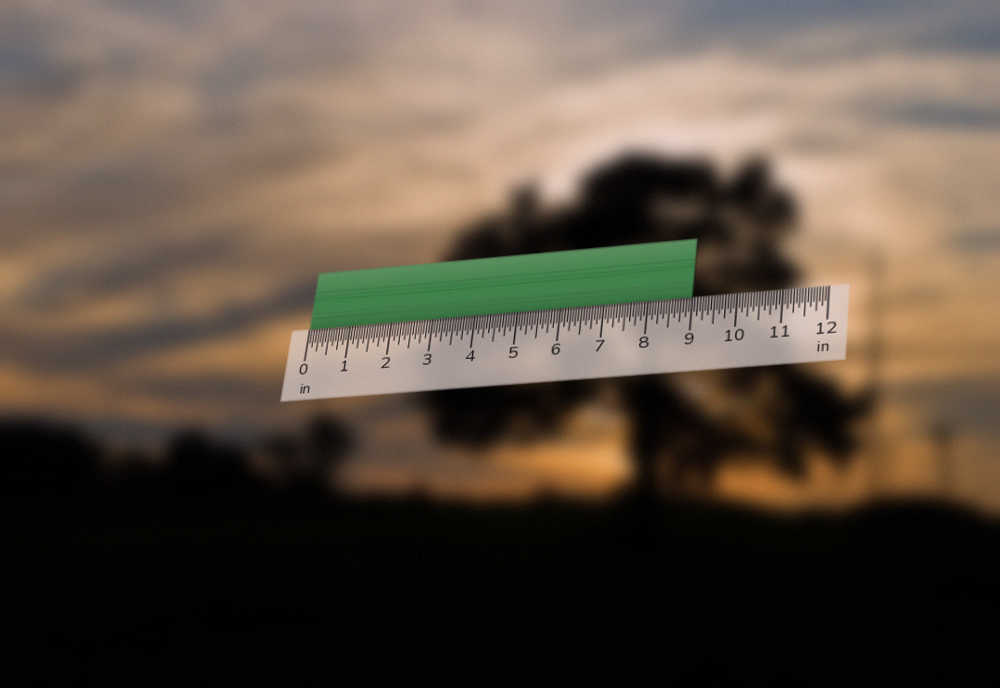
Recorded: value=9 unit=in
